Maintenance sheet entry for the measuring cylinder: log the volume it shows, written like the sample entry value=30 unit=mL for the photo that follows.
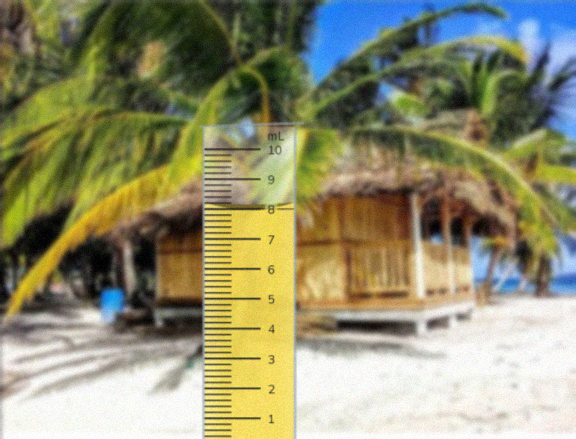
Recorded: value=8 unit=mL
